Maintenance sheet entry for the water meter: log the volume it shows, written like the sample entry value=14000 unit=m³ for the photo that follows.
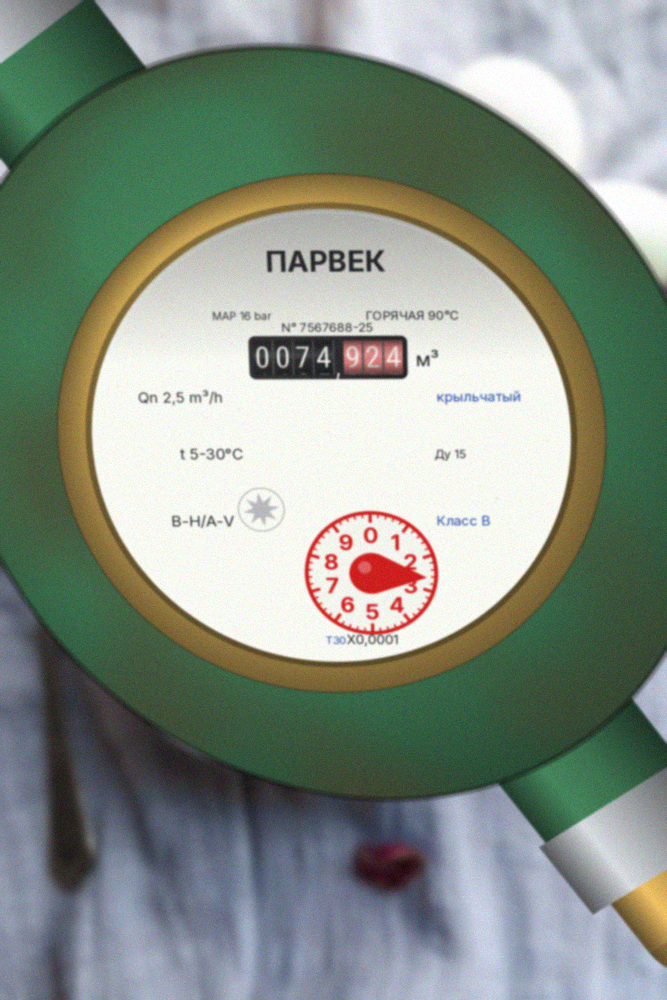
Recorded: value=74.9242 unit=m³
